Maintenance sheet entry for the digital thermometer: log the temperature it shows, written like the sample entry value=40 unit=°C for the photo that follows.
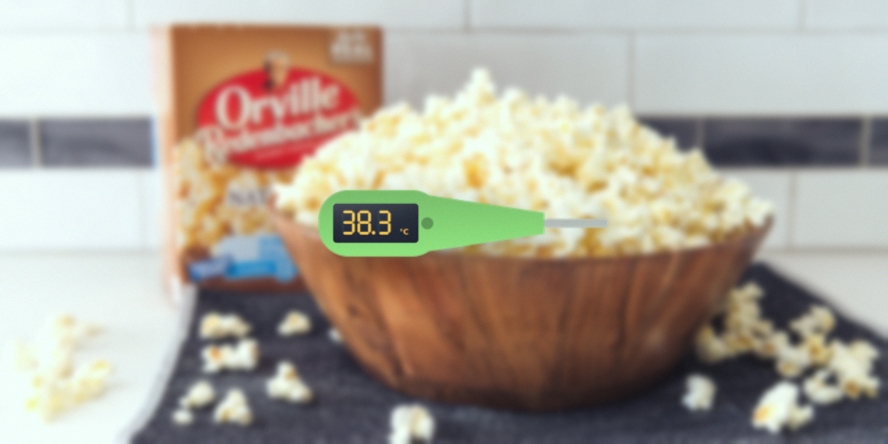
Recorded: value=38.3 unit=°C
